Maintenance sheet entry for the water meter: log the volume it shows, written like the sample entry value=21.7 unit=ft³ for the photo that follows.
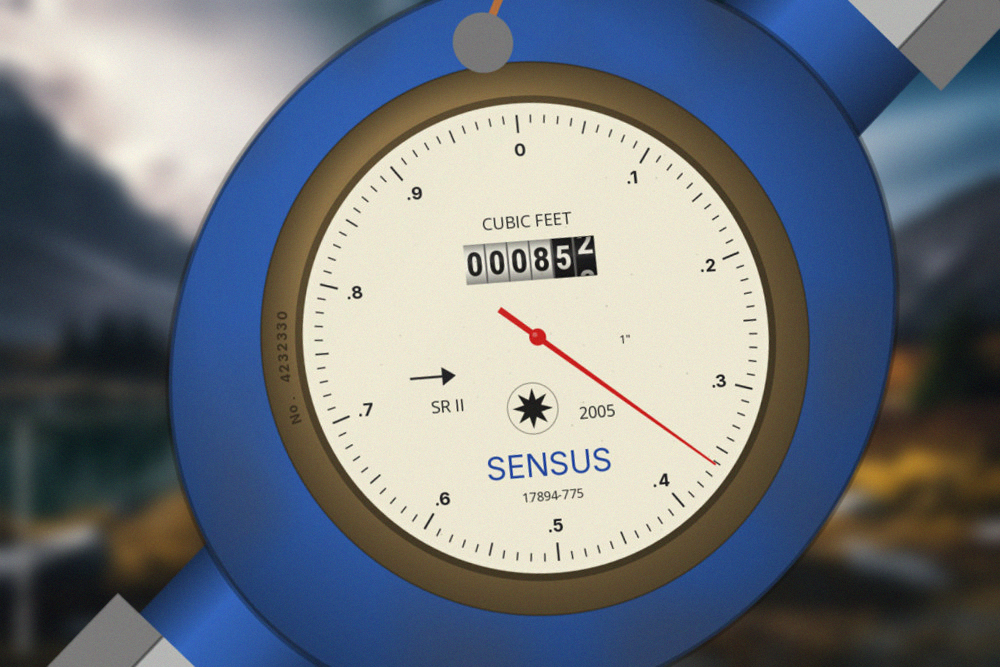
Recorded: value=852.36 unit=ft³
